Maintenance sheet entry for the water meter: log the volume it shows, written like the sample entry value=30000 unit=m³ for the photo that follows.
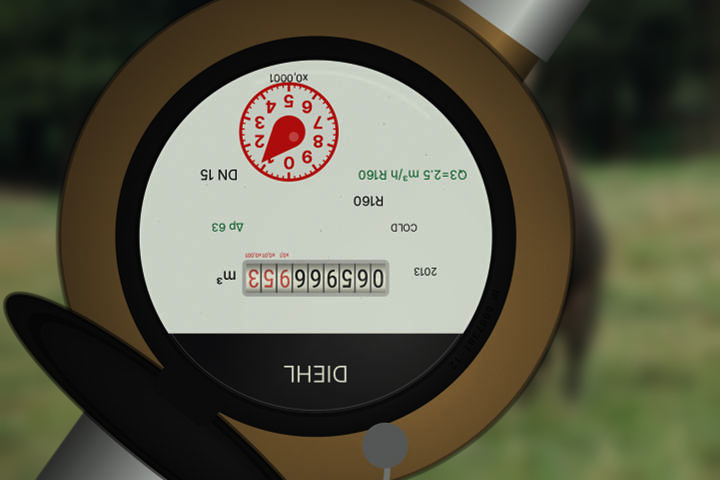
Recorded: value=65966.9531 unit=m³
